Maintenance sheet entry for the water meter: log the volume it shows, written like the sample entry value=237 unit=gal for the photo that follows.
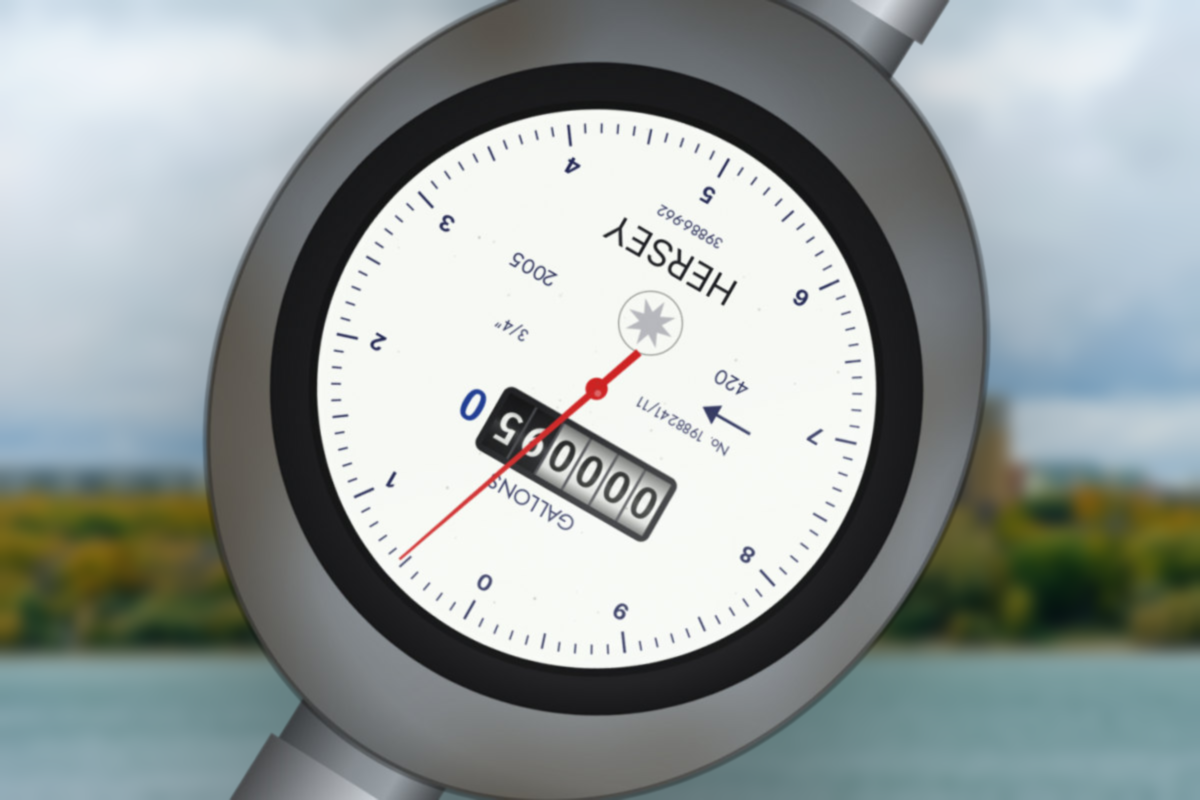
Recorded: value=950.5 unit=gal
